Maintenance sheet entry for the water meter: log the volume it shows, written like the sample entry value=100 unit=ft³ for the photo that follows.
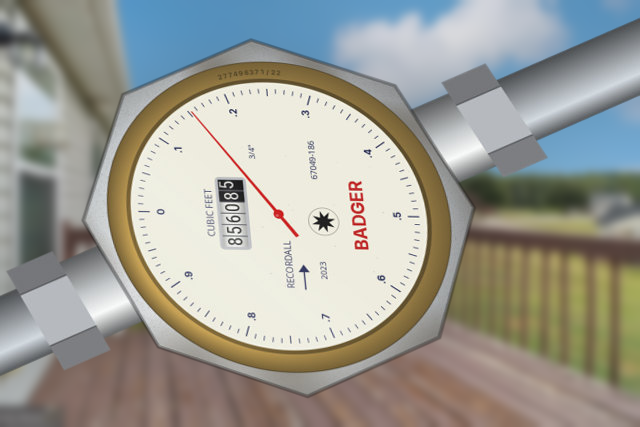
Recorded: value=856085.15 unit=ft³
